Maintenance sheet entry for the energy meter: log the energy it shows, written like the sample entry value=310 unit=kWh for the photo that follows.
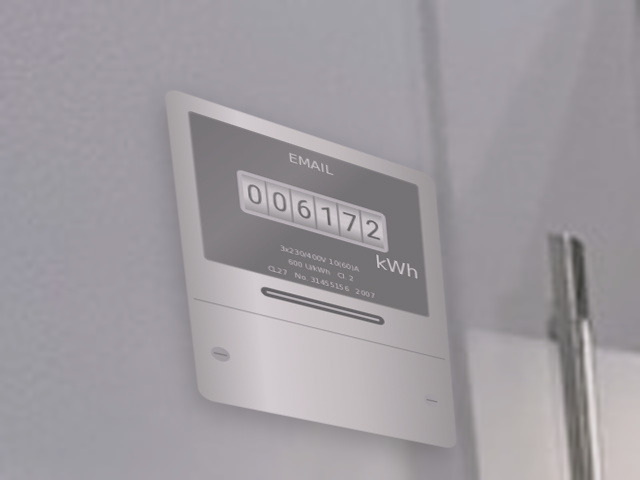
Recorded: value=6172 unit=kWh
